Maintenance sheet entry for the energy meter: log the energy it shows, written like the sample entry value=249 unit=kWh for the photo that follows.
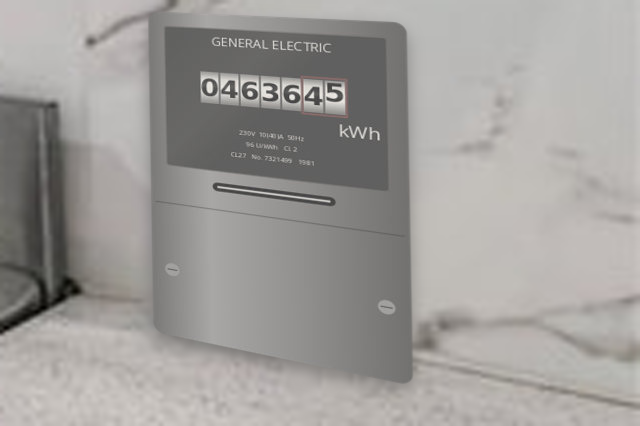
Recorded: value=4636.45 unit=kWh
